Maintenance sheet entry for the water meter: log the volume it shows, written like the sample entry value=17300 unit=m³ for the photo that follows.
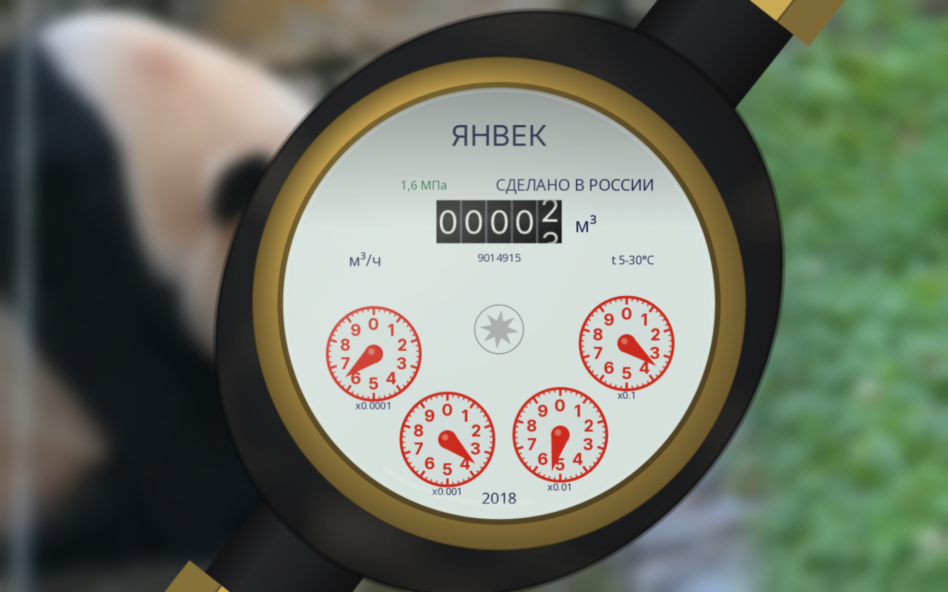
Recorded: value=2.3536 unit=m³
